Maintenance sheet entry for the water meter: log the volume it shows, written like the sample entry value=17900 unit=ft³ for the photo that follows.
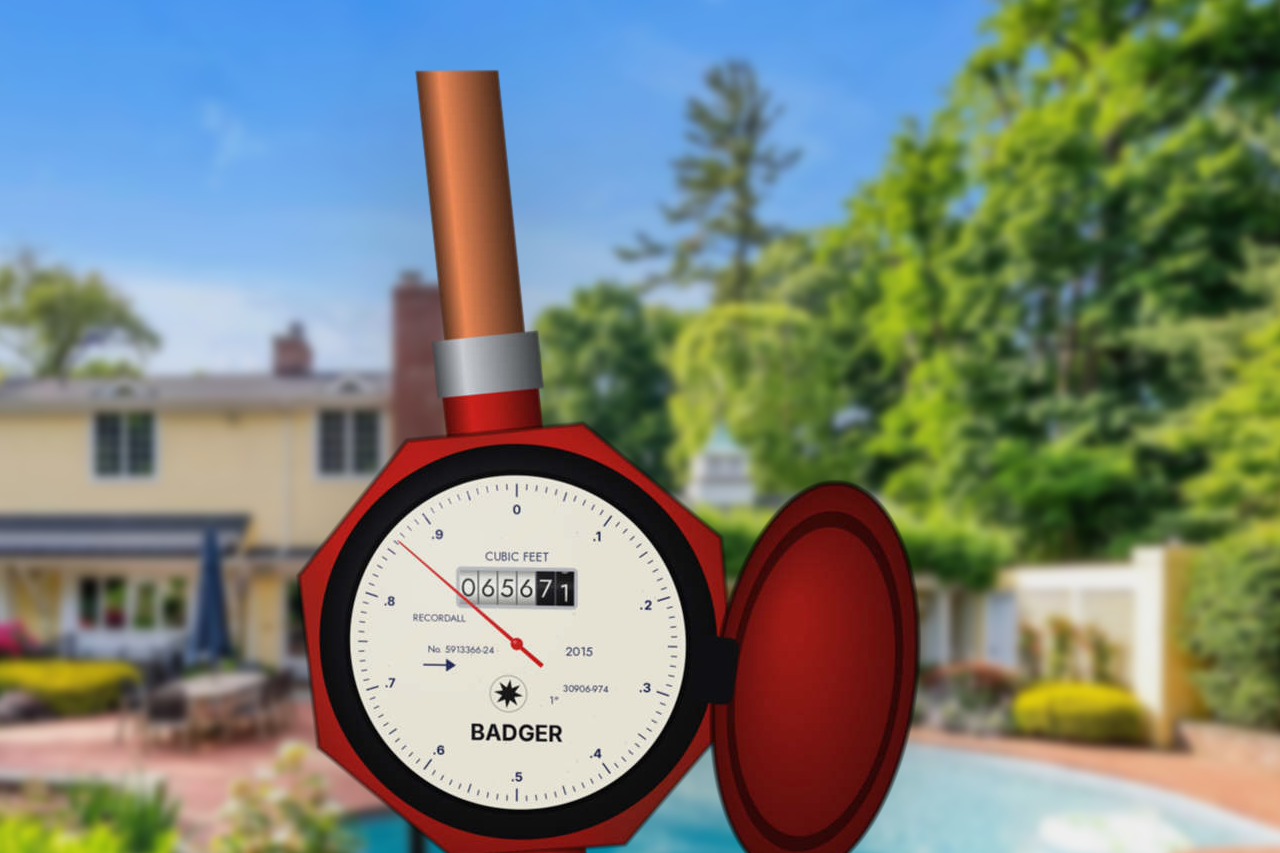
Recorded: value=65670.86 unit=ft³
